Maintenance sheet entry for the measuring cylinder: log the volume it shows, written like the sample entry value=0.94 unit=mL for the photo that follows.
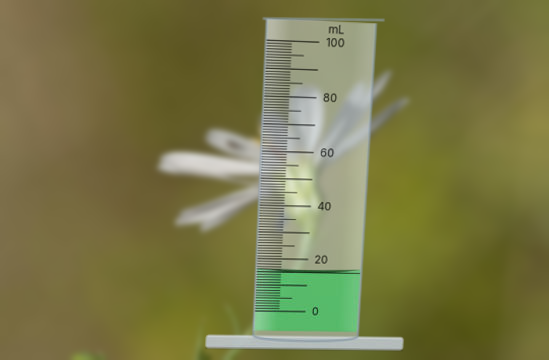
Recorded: value=15 unit=mL
